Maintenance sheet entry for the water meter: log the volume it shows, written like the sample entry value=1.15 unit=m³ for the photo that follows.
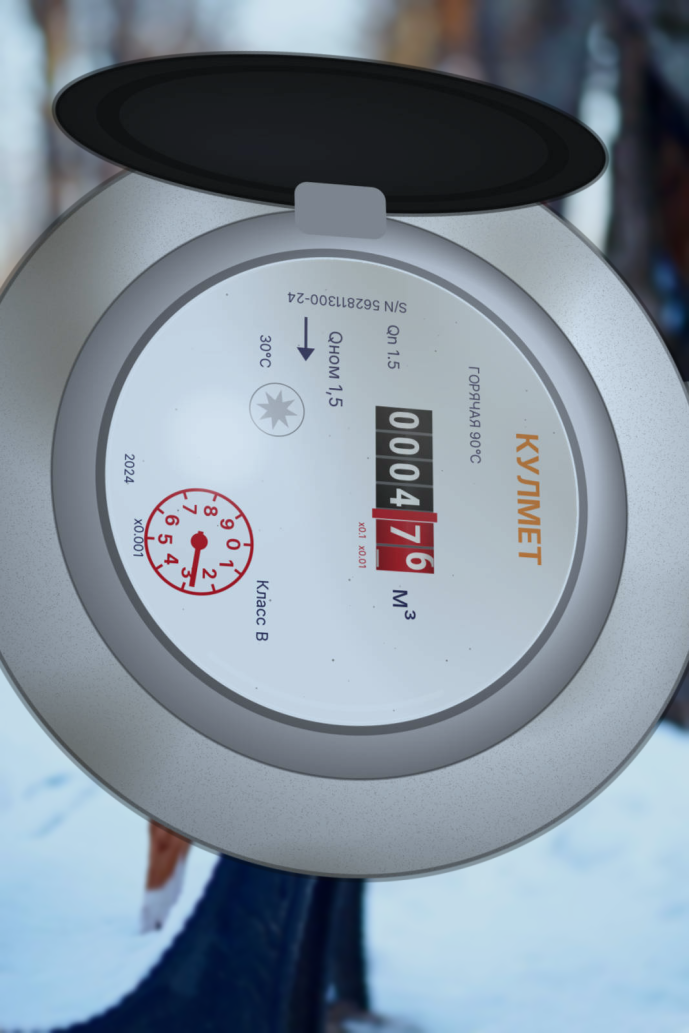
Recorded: value=4.762 unit=m³
